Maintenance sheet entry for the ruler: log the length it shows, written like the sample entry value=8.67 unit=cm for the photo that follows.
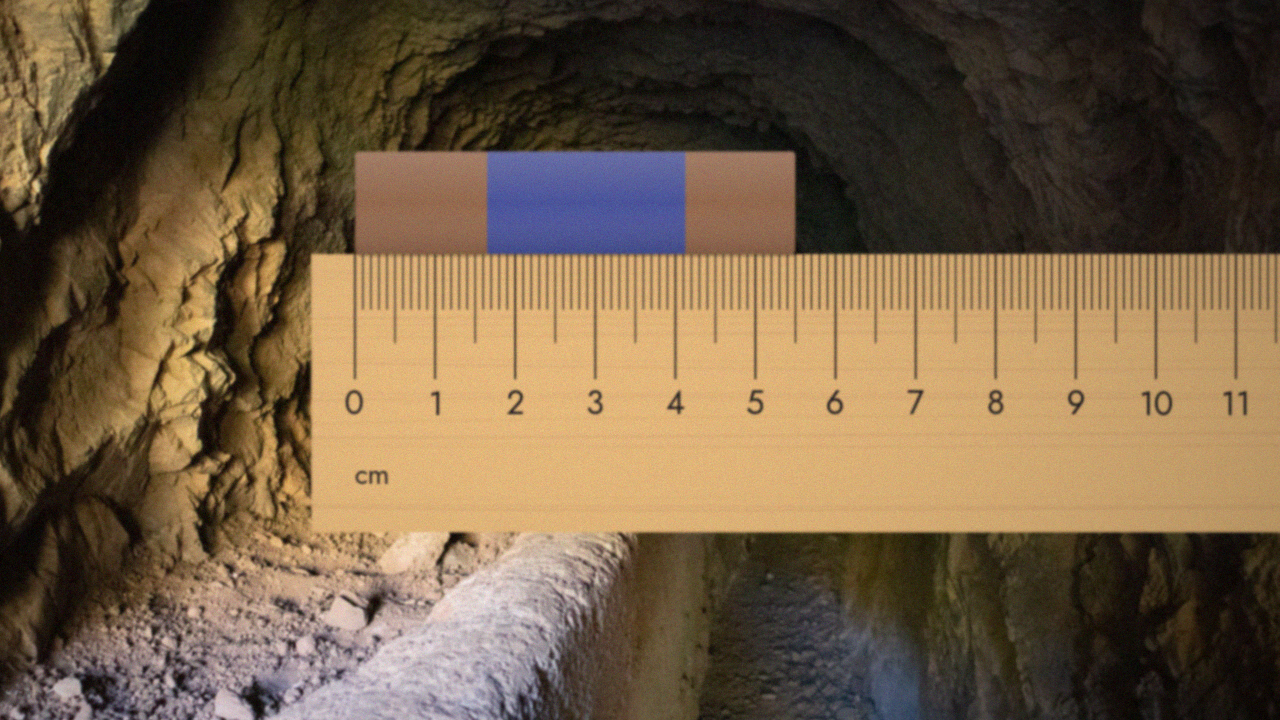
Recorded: value=5.5 unit=cm
